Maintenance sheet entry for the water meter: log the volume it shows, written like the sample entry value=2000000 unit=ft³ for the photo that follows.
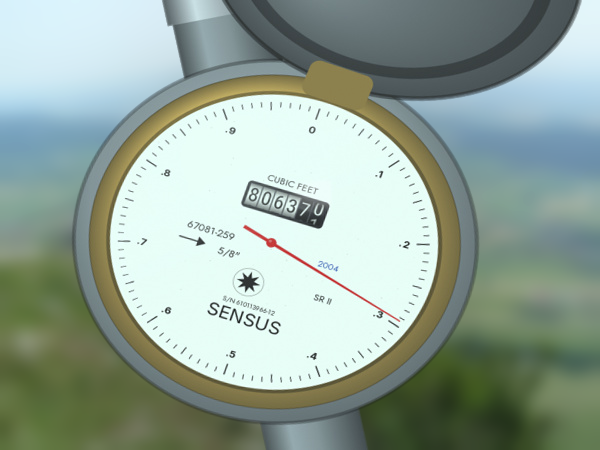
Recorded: value=806370.29 unit=ft³
